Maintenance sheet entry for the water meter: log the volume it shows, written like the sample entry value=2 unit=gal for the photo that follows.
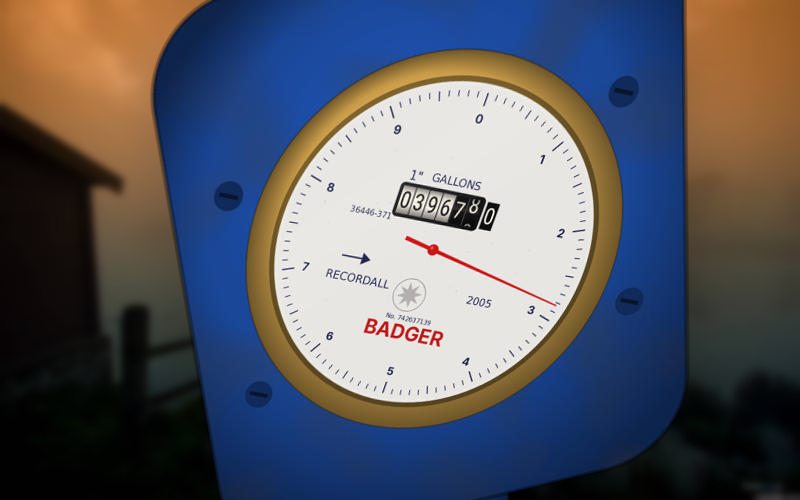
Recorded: value=396782.8 unit=gal
